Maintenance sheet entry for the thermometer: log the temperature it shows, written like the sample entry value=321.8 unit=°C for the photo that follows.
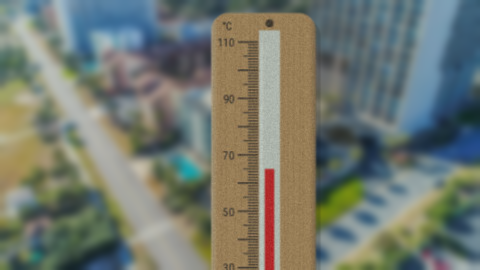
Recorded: value=65 unit=°C
